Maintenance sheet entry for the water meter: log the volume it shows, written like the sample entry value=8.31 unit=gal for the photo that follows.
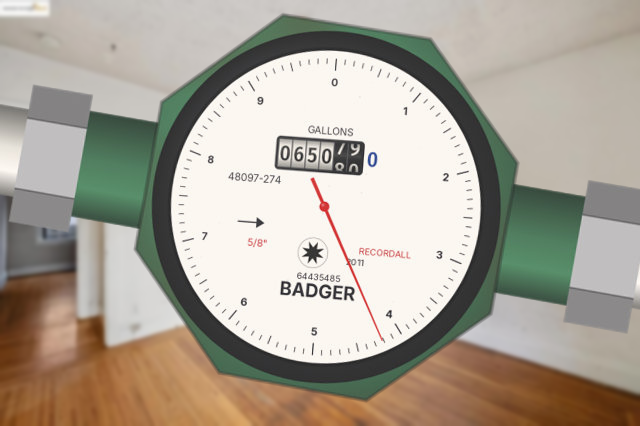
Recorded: value=650794.2 unit=gal
